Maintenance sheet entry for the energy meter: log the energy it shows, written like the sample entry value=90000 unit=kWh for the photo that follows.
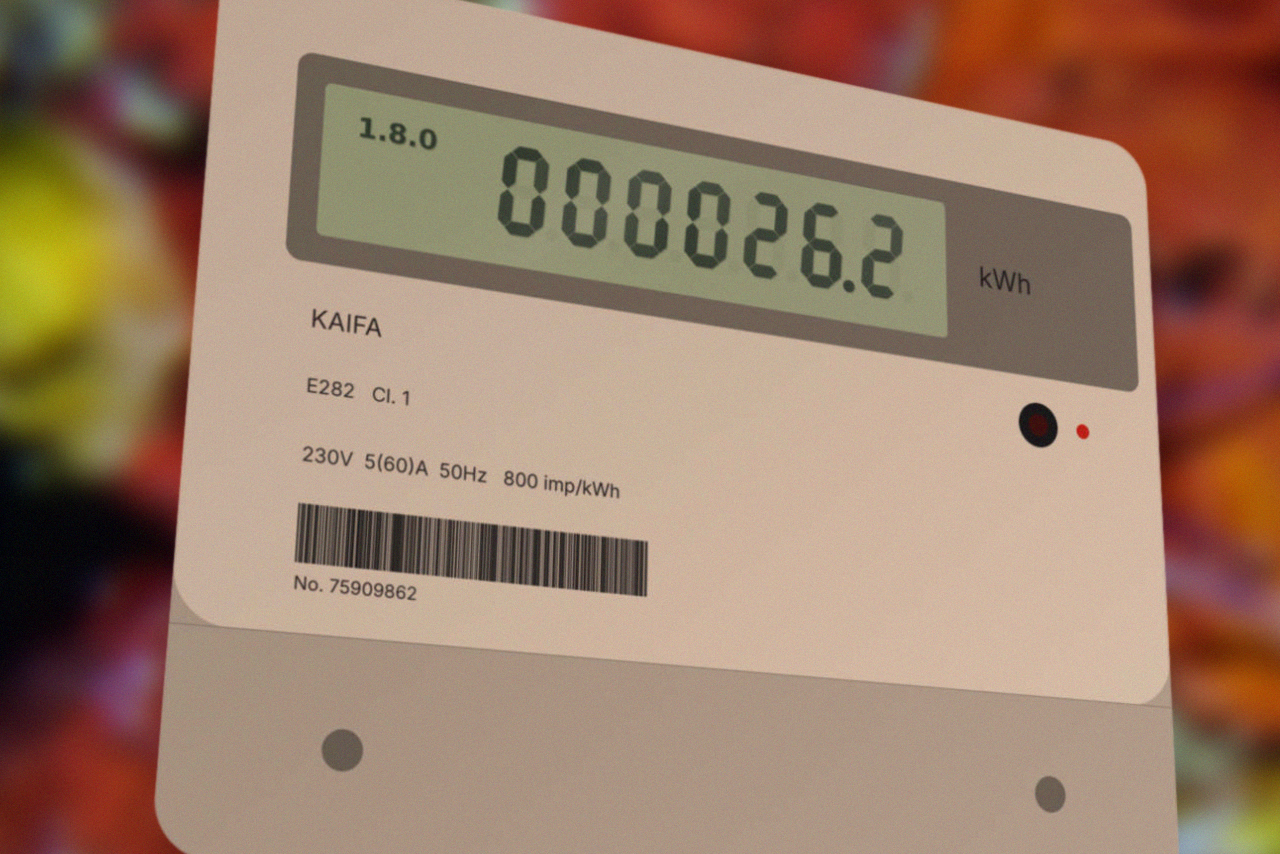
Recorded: value=26.2 unit=kWh
